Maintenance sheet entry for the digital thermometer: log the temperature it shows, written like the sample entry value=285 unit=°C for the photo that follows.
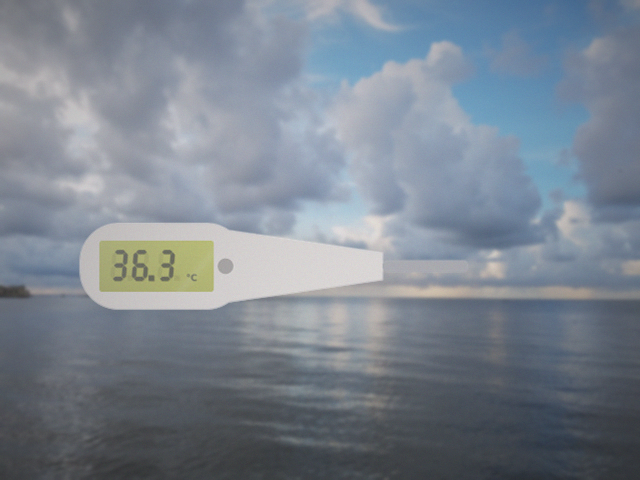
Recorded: value=36.3 unit=°C
